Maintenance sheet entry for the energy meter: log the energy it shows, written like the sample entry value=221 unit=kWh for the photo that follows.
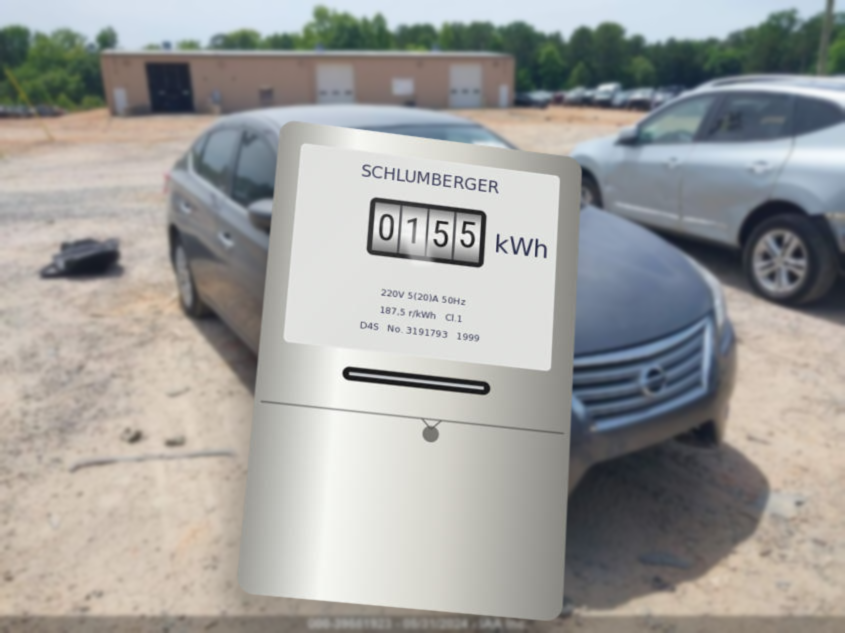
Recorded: value=155 unit=kWh
